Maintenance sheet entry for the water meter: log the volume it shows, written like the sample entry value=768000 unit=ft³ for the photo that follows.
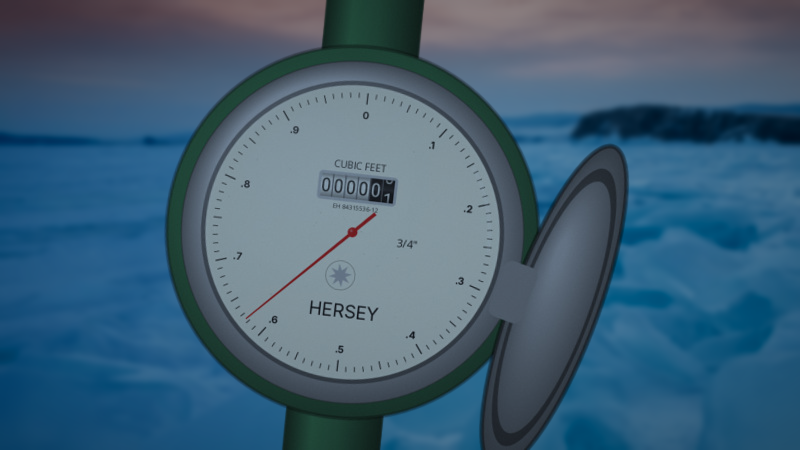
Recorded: value=0.62 unit=ft³
